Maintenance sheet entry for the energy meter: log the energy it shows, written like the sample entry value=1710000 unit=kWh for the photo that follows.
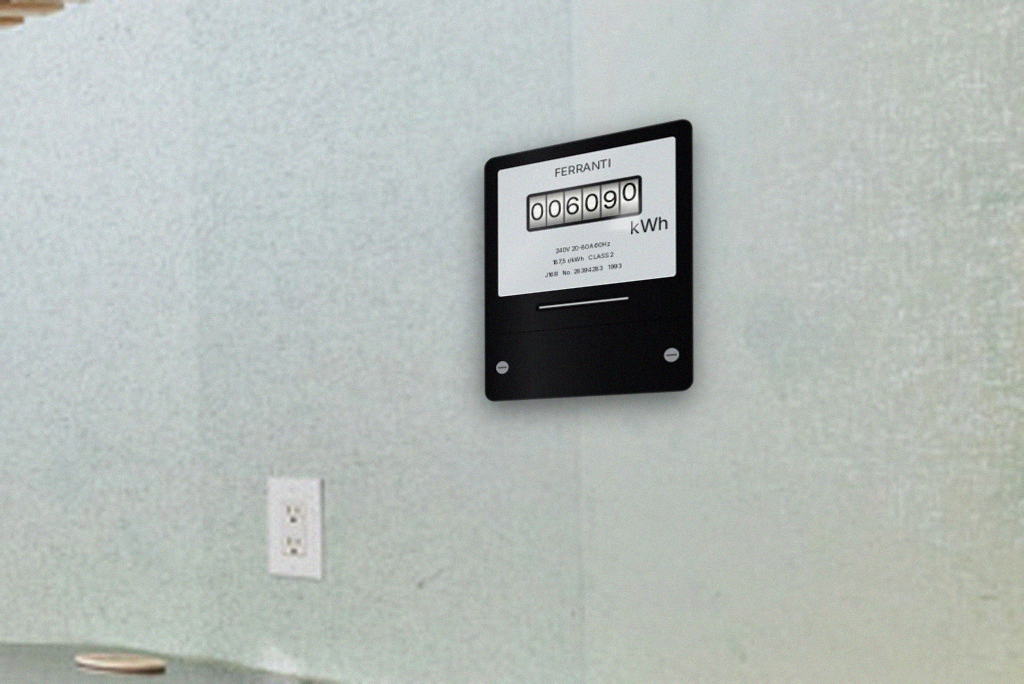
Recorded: value=6090 unit=kWh
